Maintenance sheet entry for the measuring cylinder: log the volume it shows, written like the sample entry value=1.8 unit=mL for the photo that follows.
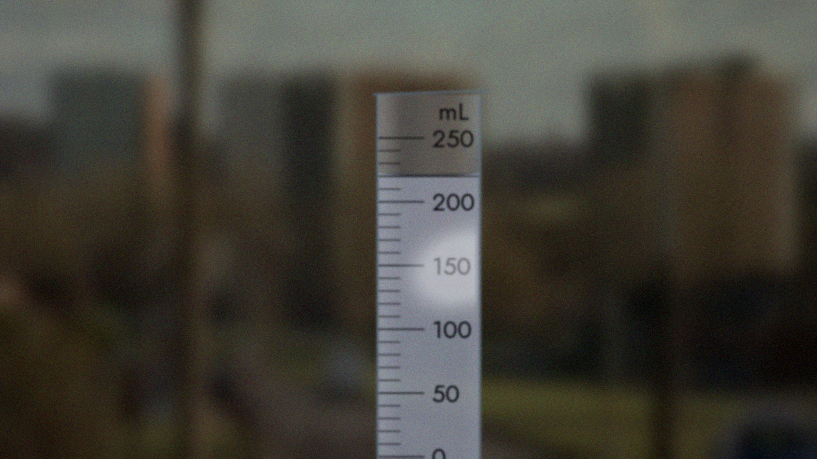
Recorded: value=220 unit=mL
